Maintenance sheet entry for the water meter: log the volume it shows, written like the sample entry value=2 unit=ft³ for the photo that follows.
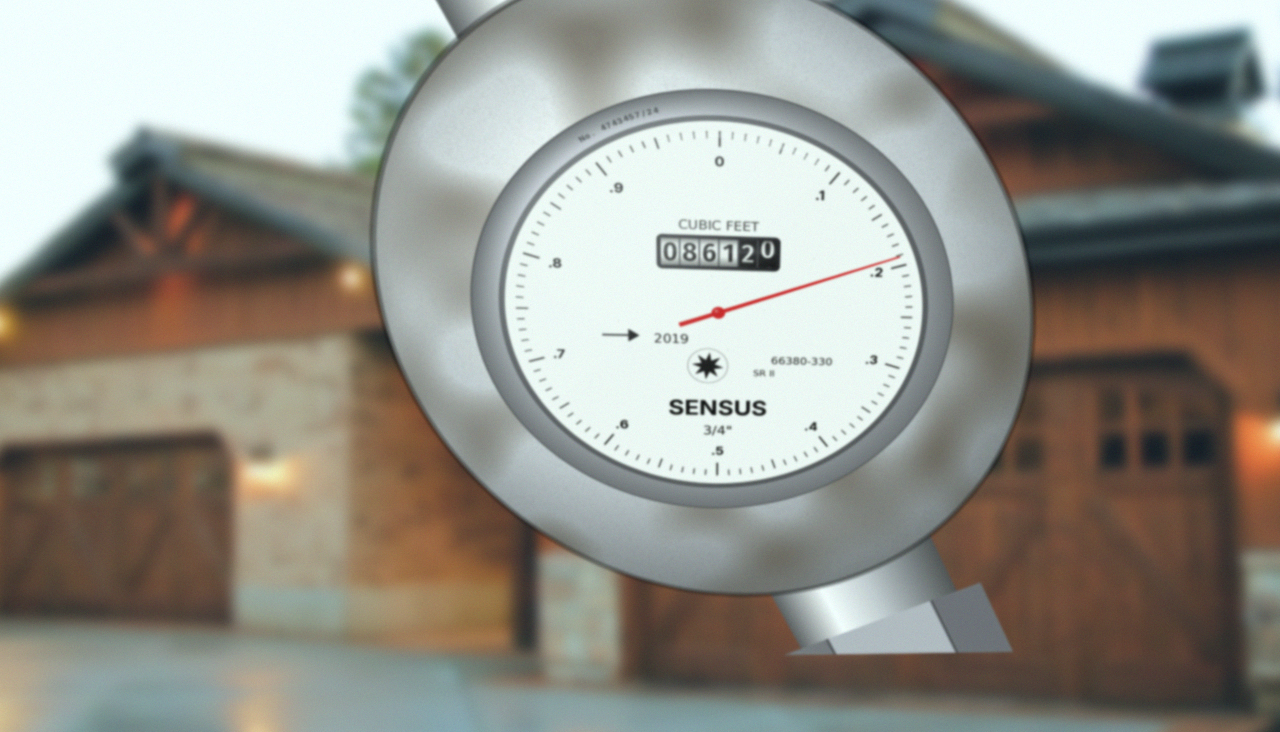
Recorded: value=86120.19 unit=ft³
